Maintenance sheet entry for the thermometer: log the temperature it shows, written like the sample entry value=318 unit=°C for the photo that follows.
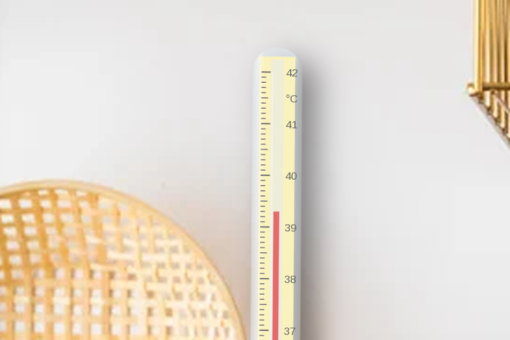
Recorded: value=39.3 unit=°C
